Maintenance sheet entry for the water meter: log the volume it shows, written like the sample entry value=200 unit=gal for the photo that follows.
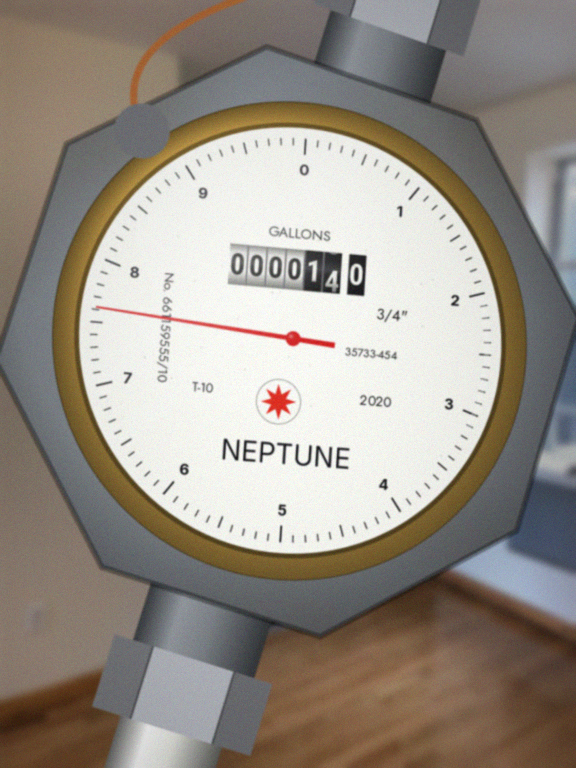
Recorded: value=137.6 unit=gal
